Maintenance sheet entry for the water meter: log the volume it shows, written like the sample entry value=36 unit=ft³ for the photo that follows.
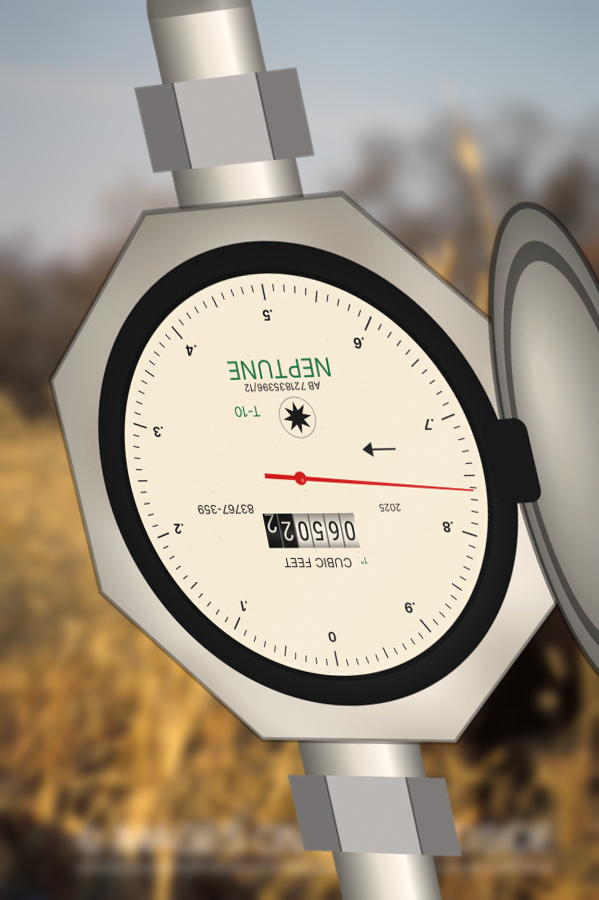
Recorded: value=65021.76 unit=ft³
